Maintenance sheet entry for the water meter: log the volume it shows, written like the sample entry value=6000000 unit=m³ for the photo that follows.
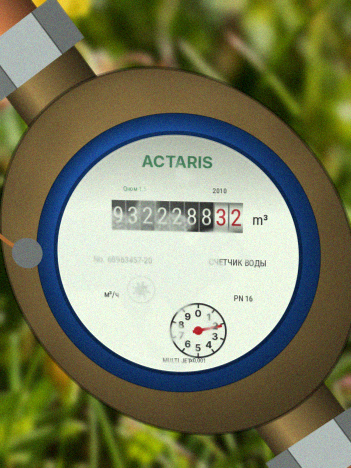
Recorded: value=9322288.322 unit=m³
